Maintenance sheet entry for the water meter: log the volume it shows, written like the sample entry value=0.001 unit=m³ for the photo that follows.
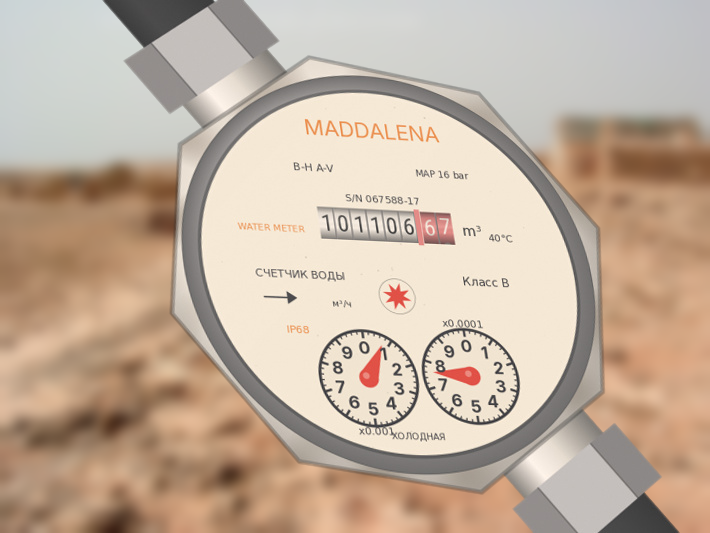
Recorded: value=101106.6707 unit=m³
